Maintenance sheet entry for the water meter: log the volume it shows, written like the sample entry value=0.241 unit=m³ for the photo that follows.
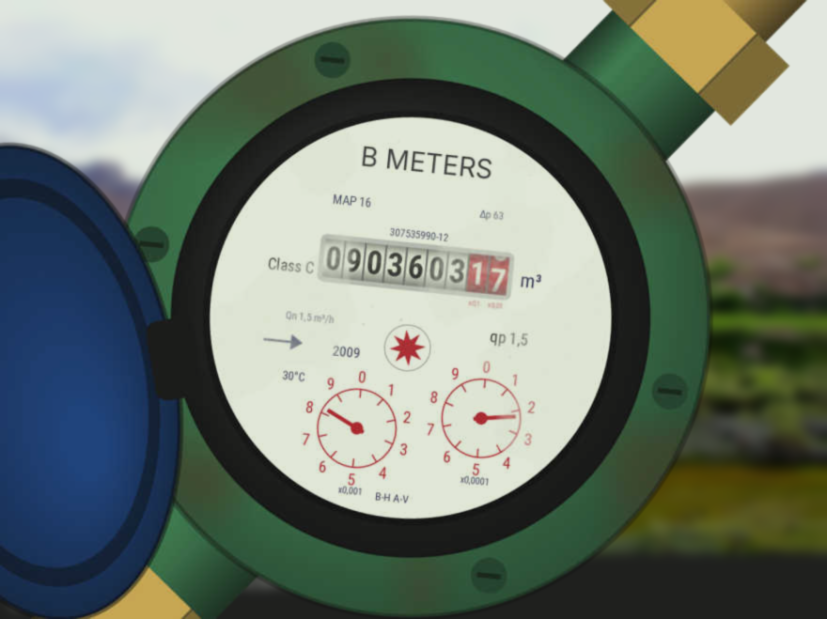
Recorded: value=903603.1682 unit=m³
